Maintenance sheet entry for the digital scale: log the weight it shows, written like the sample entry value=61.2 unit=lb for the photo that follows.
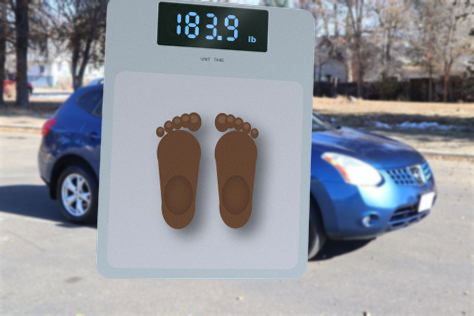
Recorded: value=183.9 unit=lb
